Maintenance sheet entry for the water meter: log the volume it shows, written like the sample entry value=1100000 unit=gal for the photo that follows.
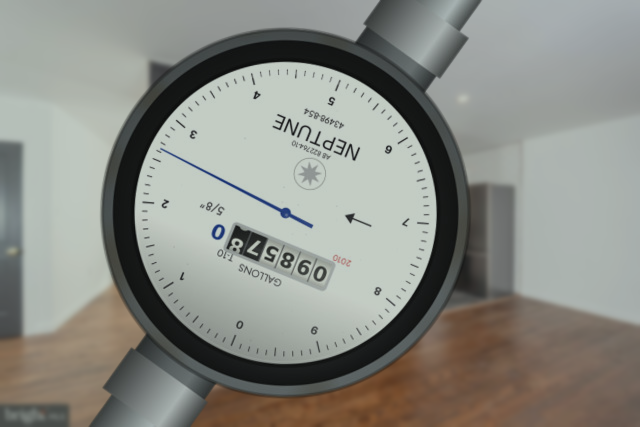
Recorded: value=985782.6 unit=gal
